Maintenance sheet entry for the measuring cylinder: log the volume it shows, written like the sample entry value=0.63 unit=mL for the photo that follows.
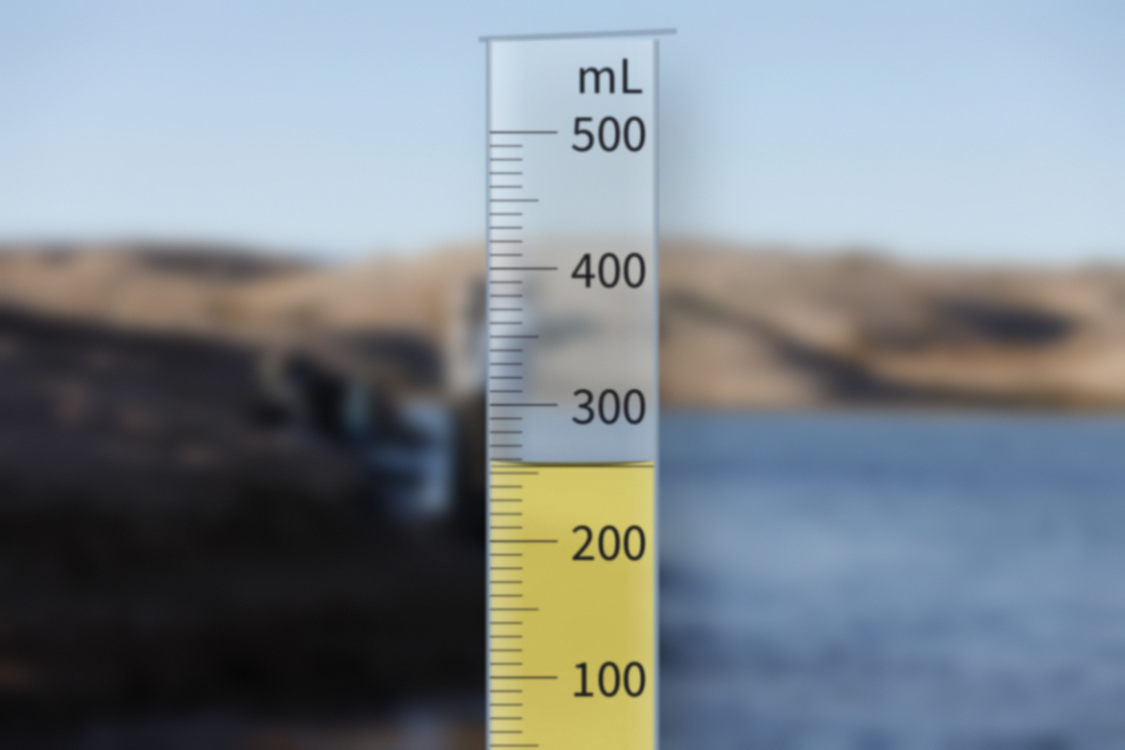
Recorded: value=255 unit=mL
